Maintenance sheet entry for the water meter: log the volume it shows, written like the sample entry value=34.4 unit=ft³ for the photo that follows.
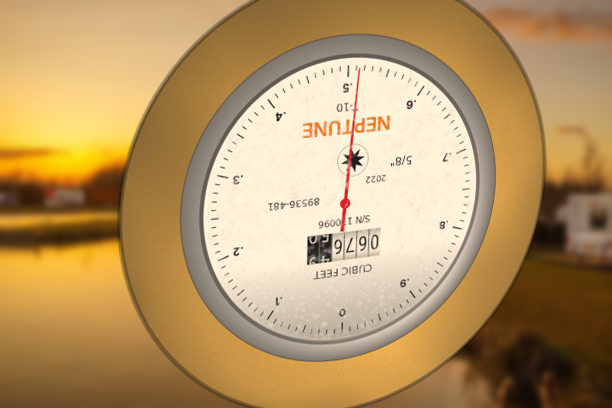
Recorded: value=67649.51 unit=ft³
